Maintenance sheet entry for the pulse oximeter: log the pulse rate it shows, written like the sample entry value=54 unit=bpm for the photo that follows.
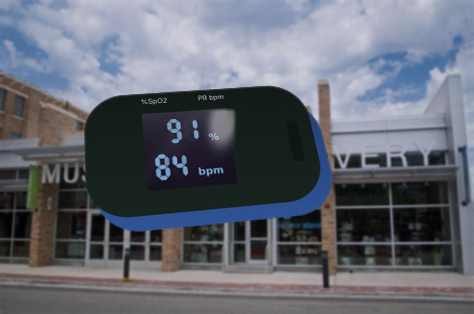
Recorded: value=84 unit=bpm
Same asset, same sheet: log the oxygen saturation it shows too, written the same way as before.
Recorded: value=91 unit=%
